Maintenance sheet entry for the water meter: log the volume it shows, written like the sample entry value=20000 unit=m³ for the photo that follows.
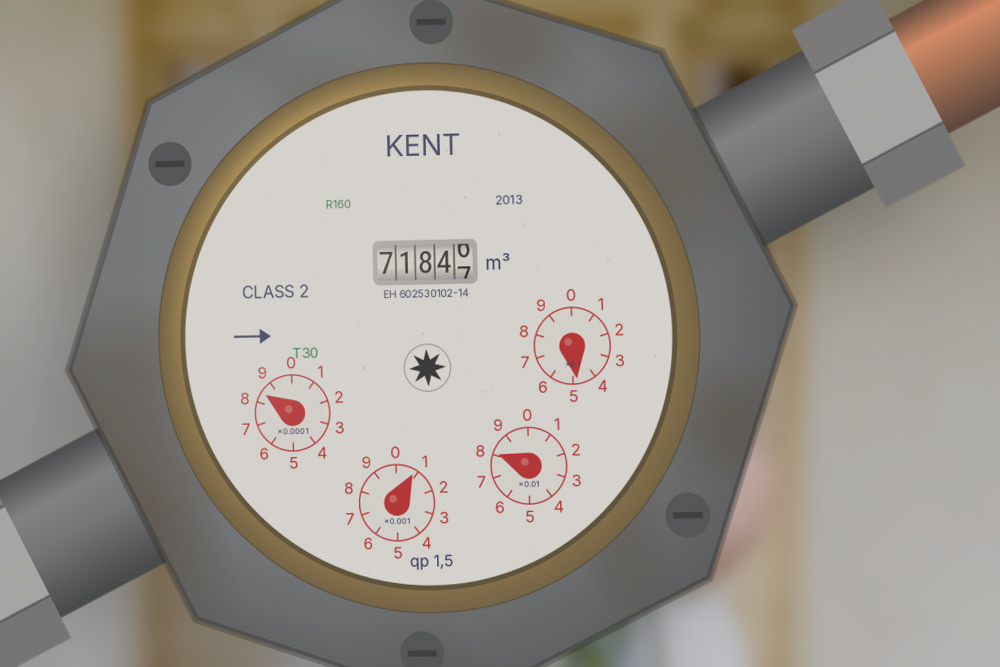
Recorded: value=71846.4808 unit=m³
